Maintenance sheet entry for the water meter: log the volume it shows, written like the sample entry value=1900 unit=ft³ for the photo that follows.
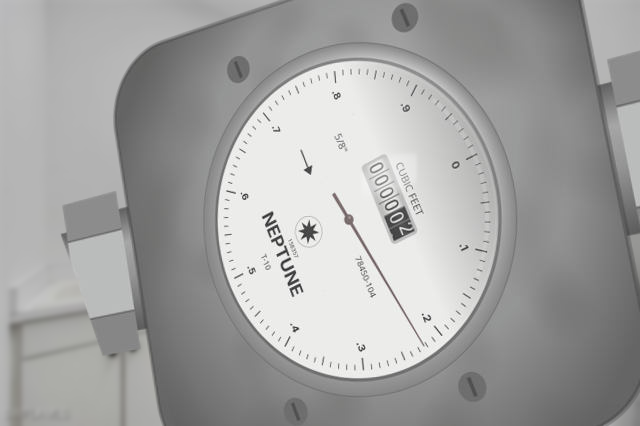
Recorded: value=2.22 unit=ft³
